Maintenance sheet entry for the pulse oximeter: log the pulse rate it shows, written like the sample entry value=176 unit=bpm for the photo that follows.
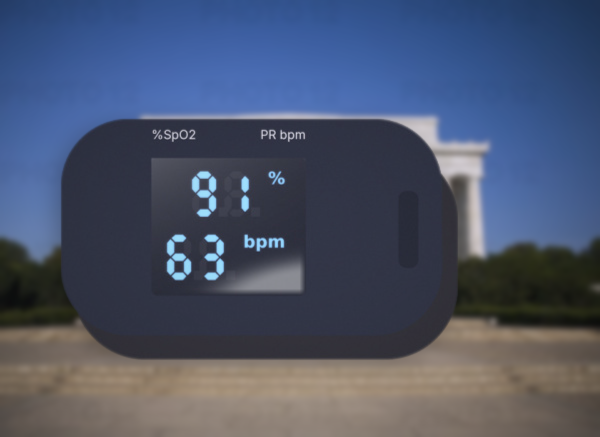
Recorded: value=63 unit=bpm
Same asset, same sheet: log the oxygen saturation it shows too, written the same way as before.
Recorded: value=91 unit=%
